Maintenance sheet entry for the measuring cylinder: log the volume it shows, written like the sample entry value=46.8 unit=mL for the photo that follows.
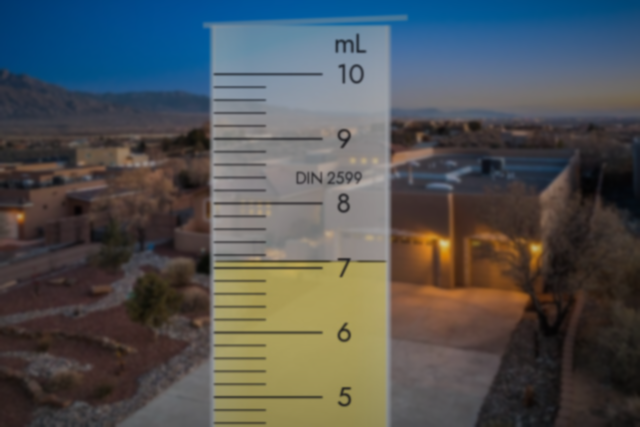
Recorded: value=7.1 unit=mL
